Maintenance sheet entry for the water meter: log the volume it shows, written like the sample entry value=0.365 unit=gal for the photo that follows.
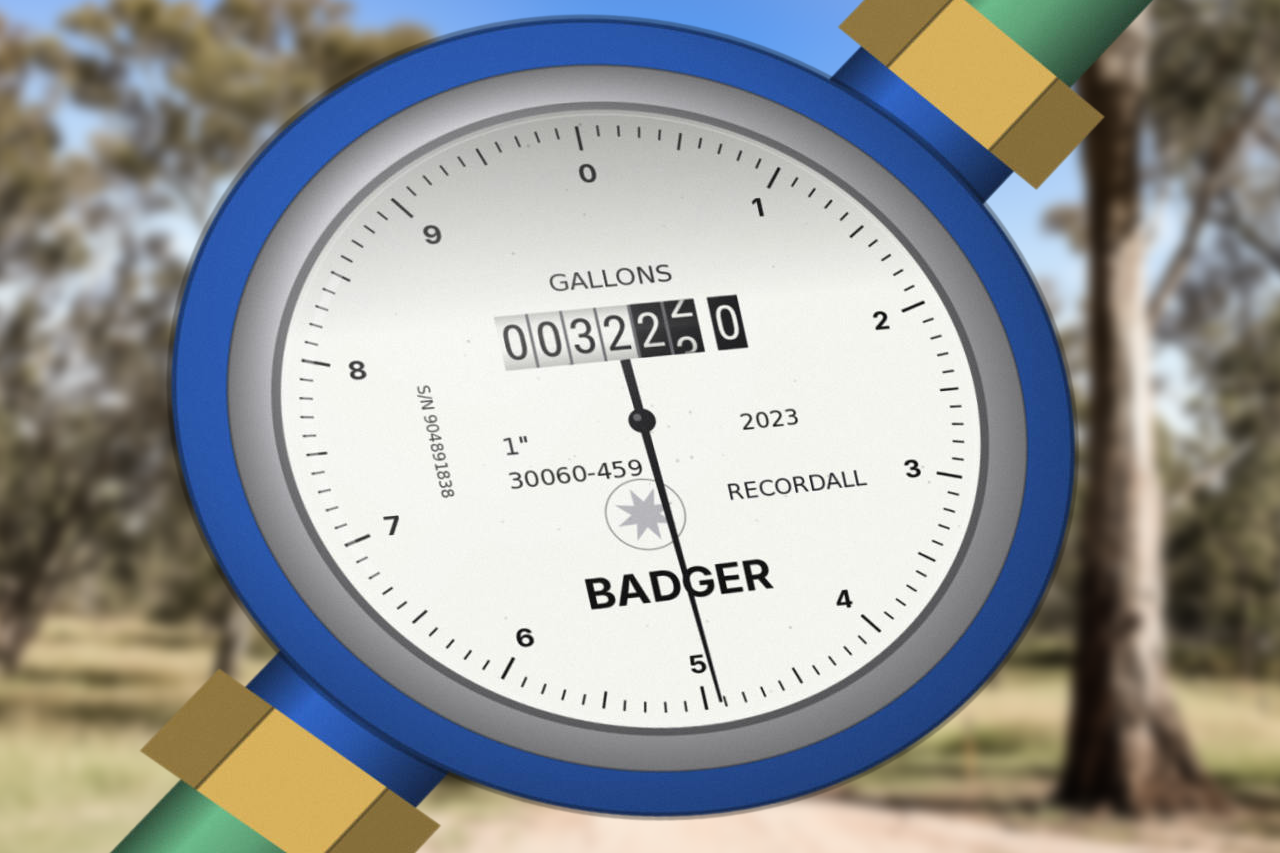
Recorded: value=32224.9 unit=gal
